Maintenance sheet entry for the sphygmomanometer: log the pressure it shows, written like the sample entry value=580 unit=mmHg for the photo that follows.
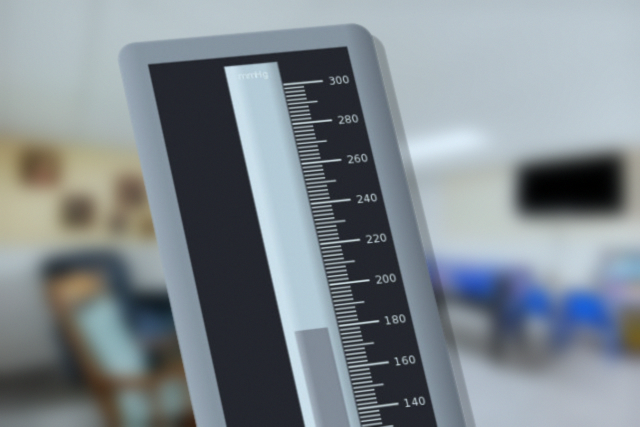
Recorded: value=180 unit=mmHg
